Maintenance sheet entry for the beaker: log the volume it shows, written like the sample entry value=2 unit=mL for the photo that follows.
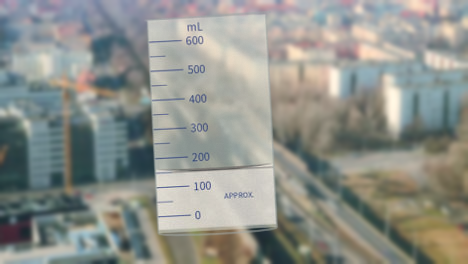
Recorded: value=150 unit=mL
